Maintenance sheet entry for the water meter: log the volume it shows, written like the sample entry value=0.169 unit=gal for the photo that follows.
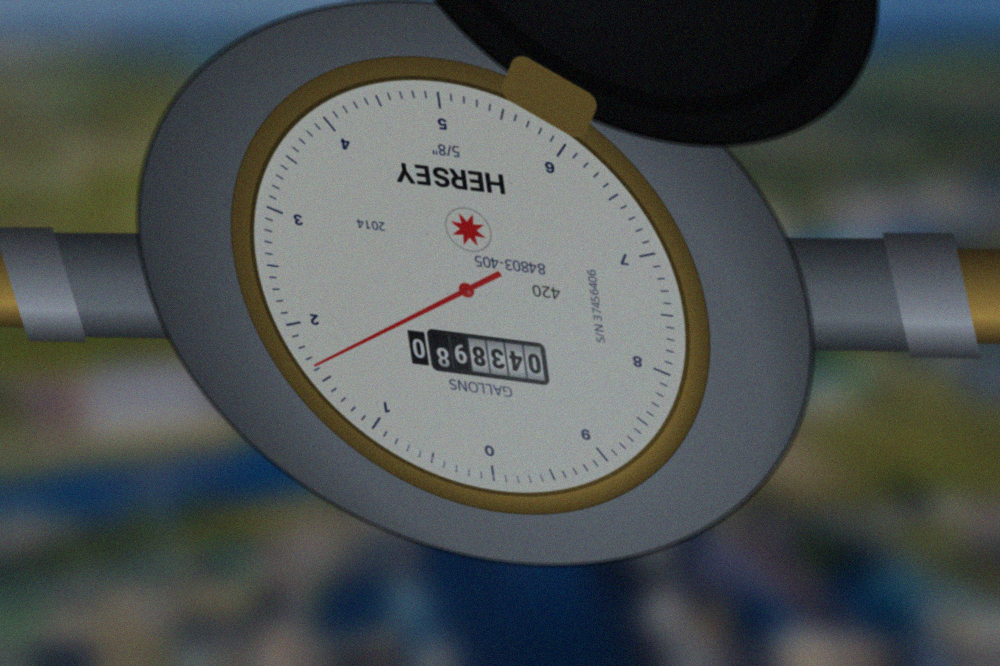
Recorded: value=438981.6 unit=gal
